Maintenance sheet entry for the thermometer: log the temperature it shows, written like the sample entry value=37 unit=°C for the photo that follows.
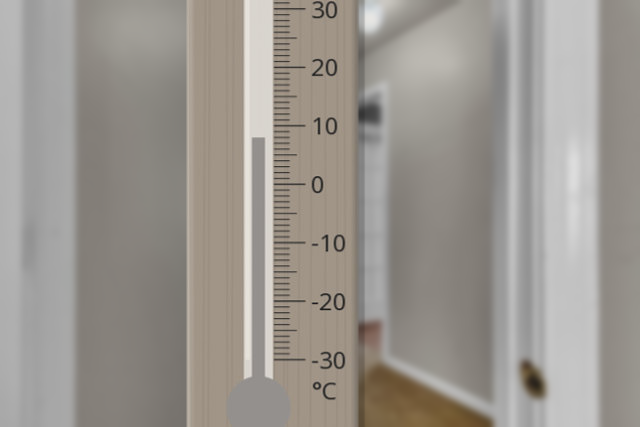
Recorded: value=8 unit=°C
